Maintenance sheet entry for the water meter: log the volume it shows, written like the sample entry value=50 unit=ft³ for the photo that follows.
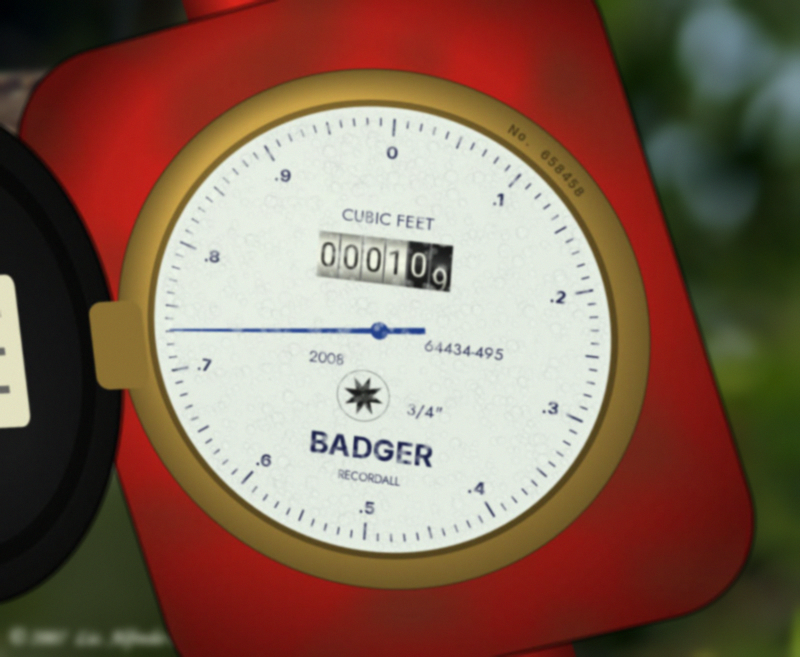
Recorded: value=108.73 unit=ft³
